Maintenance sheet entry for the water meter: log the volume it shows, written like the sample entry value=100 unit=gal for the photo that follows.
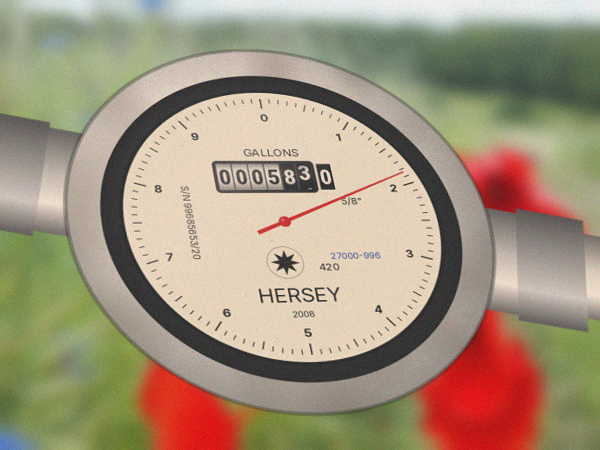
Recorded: value=5831.8 unit=gal
